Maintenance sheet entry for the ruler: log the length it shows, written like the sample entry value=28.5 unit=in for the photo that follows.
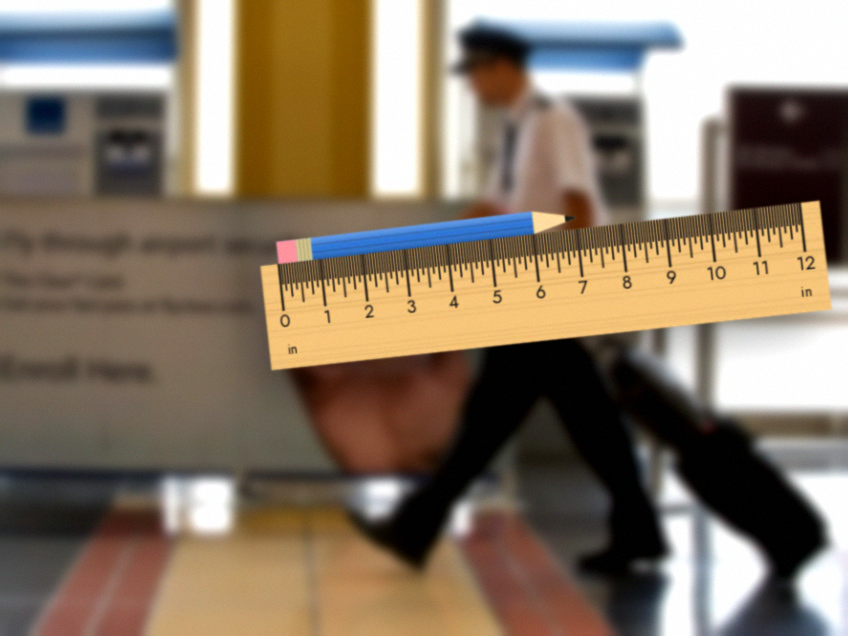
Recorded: value=7 unit=in
